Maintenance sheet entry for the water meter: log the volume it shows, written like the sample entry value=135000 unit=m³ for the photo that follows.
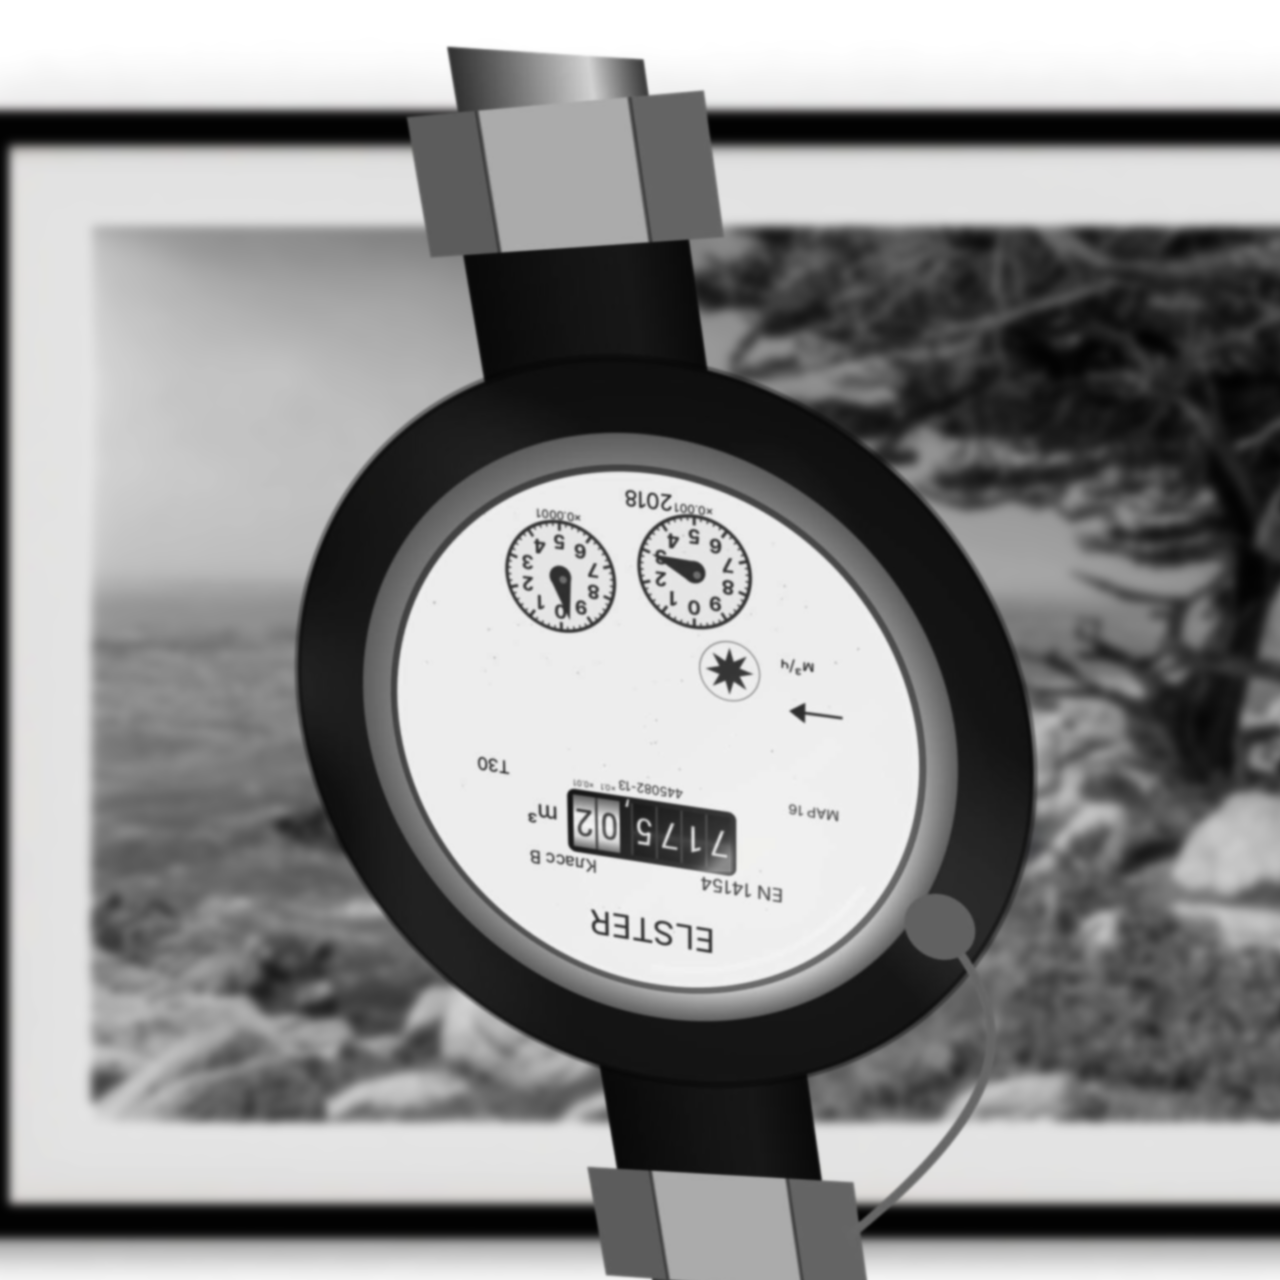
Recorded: value=7175.0229 unit=m³
